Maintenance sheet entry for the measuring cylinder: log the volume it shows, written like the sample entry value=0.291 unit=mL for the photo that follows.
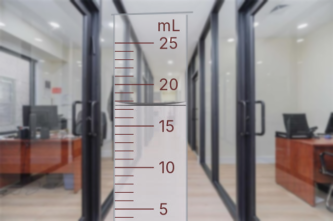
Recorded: value=17.5 unit=mL
